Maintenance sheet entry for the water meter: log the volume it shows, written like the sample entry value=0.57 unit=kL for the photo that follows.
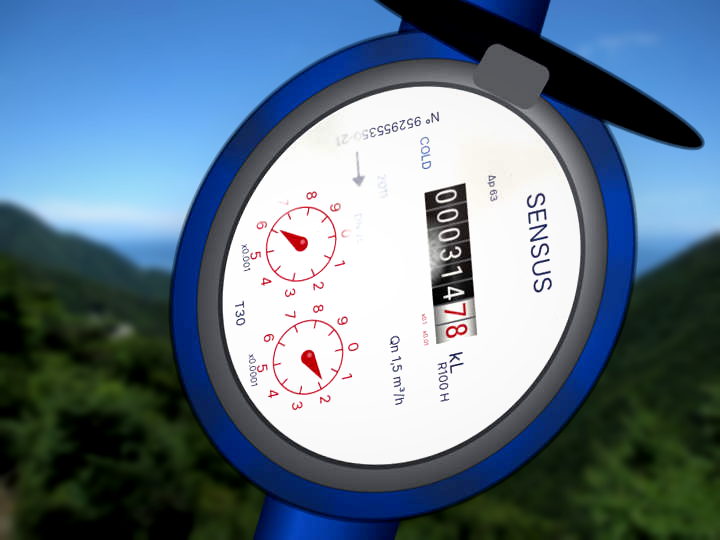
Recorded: value=314.7861 unit=kL
